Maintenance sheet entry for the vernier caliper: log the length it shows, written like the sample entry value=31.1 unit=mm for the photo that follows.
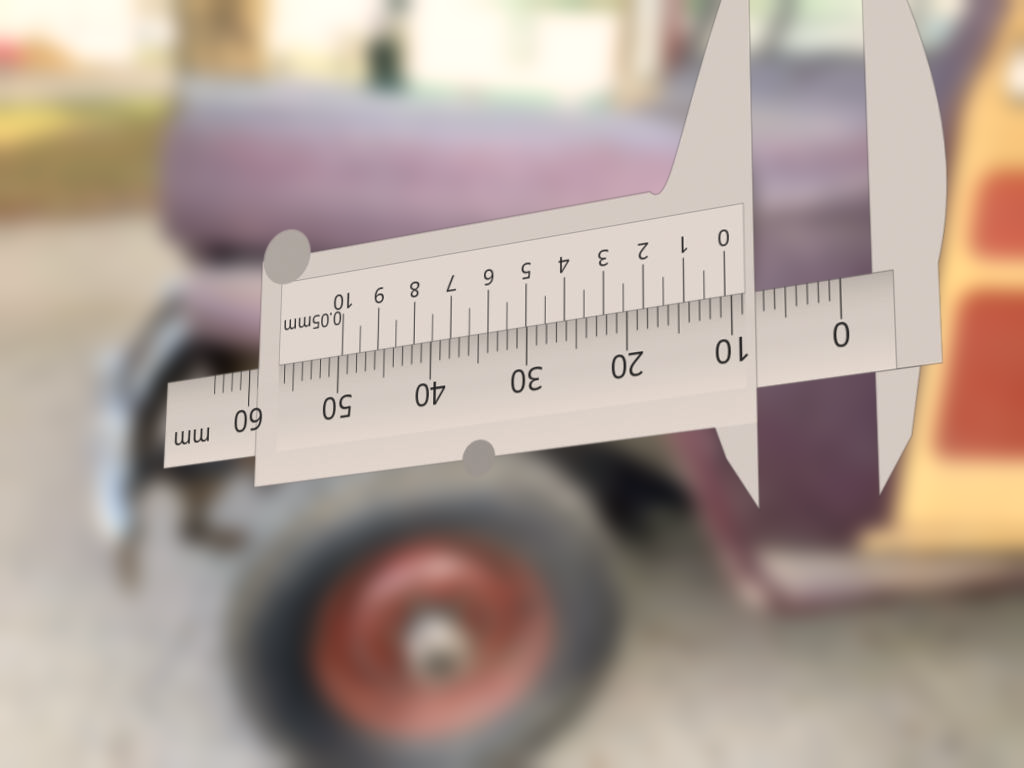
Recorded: value=10.6 unit=mm
